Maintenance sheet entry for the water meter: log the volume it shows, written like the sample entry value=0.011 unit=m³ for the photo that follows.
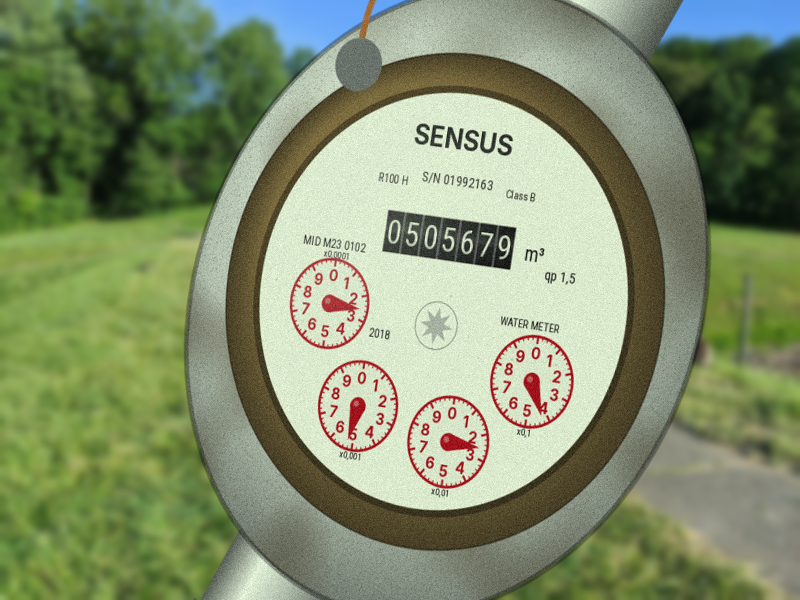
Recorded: value=505679.4252 unit=m³
